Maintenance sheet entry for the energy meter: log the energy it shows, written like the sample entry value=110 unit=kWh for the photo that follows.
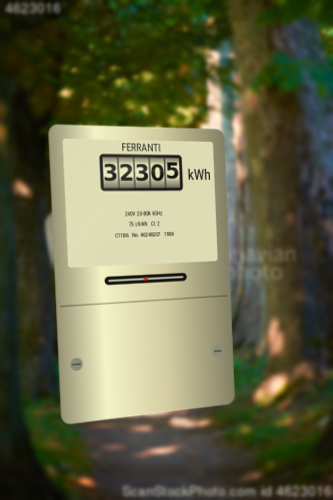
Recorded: value=32305 unit=kWh
